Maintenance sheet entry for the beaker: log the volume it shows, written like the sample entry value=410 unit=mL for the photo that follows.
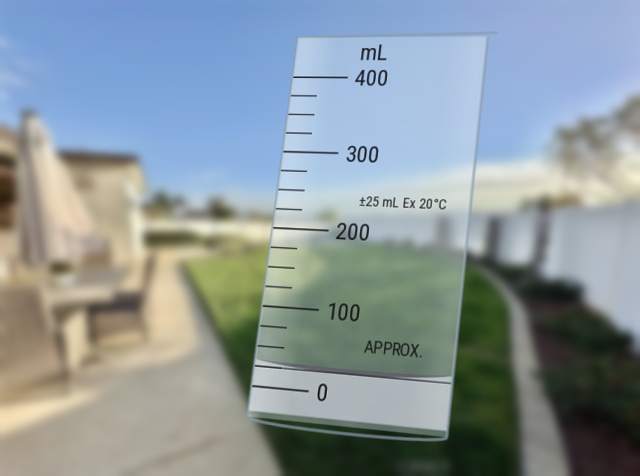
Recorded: value=25 unit=mL
